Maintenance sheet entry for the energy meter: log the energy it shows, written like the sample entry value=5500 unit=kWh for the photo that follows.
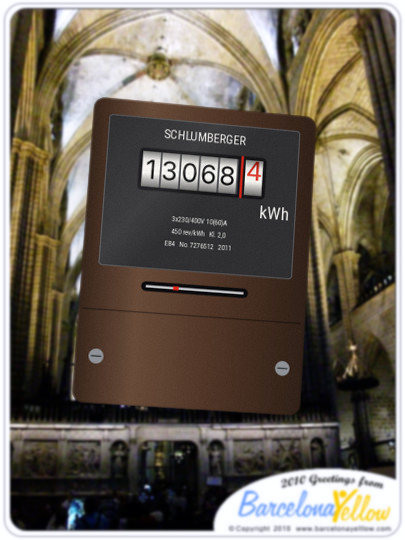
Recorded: value=13068.4 unit=kWh
